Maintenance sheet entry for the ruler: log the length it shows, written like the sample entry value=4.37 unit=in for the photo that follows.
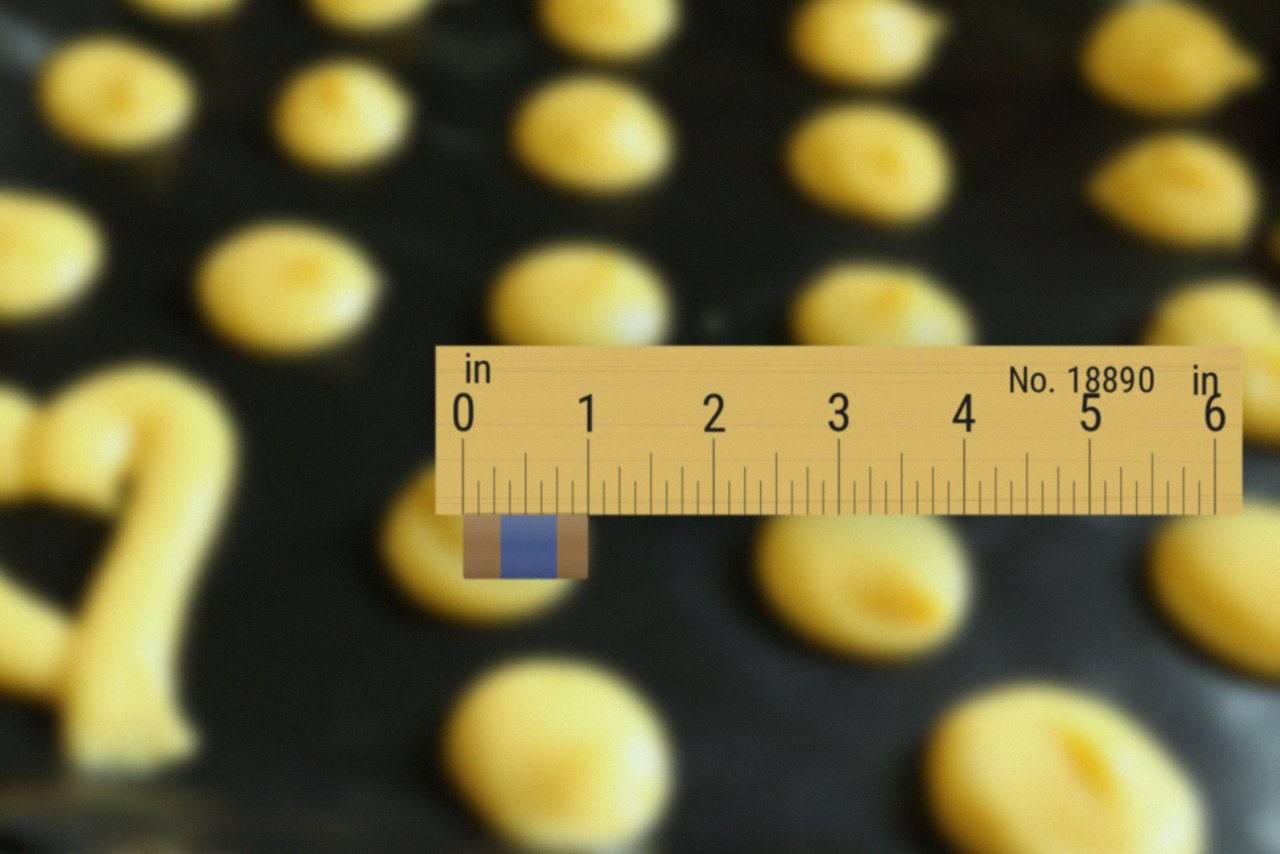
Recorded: value=1 unit=in
